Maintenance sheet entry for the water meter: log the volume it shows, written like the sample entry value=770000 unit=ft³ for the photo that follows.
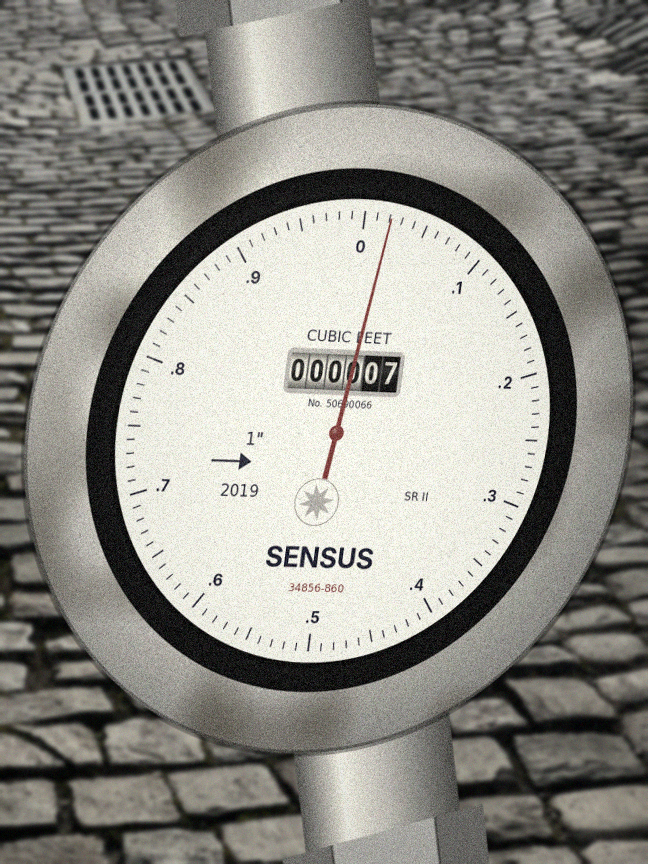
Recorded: value=7.02 unit=ft³
